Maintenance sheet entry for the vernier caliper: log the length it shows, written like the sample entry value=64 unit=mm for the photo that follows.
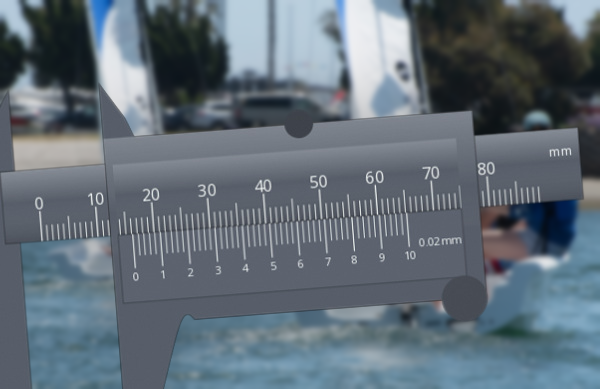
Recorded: value=16.2 unit=mm
